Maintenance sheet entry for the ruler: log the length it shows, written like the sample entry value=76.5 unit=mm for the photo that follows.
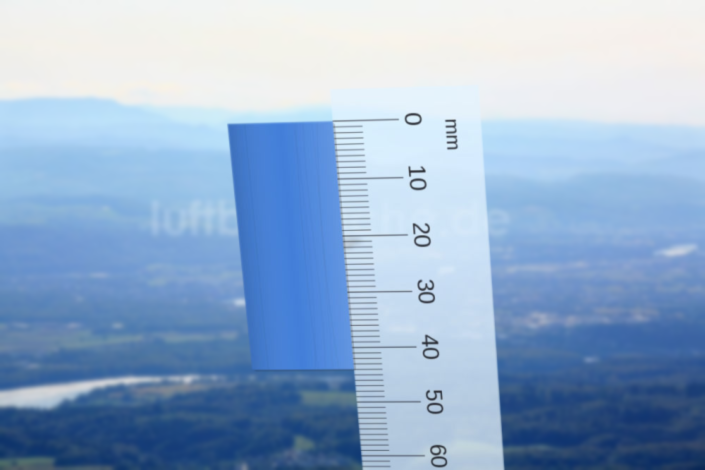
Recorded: value=44 unit=mm
